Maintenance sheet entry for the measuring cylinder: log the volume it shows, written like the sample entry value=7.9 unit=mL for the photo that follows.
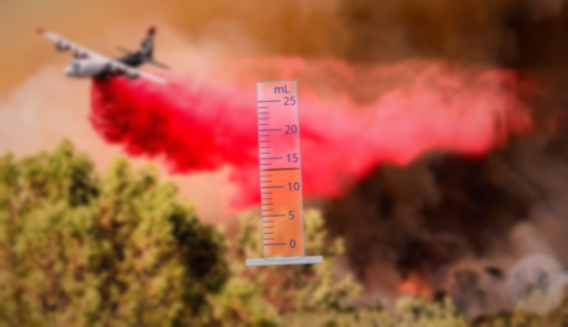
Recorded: value=13 unit=mL
